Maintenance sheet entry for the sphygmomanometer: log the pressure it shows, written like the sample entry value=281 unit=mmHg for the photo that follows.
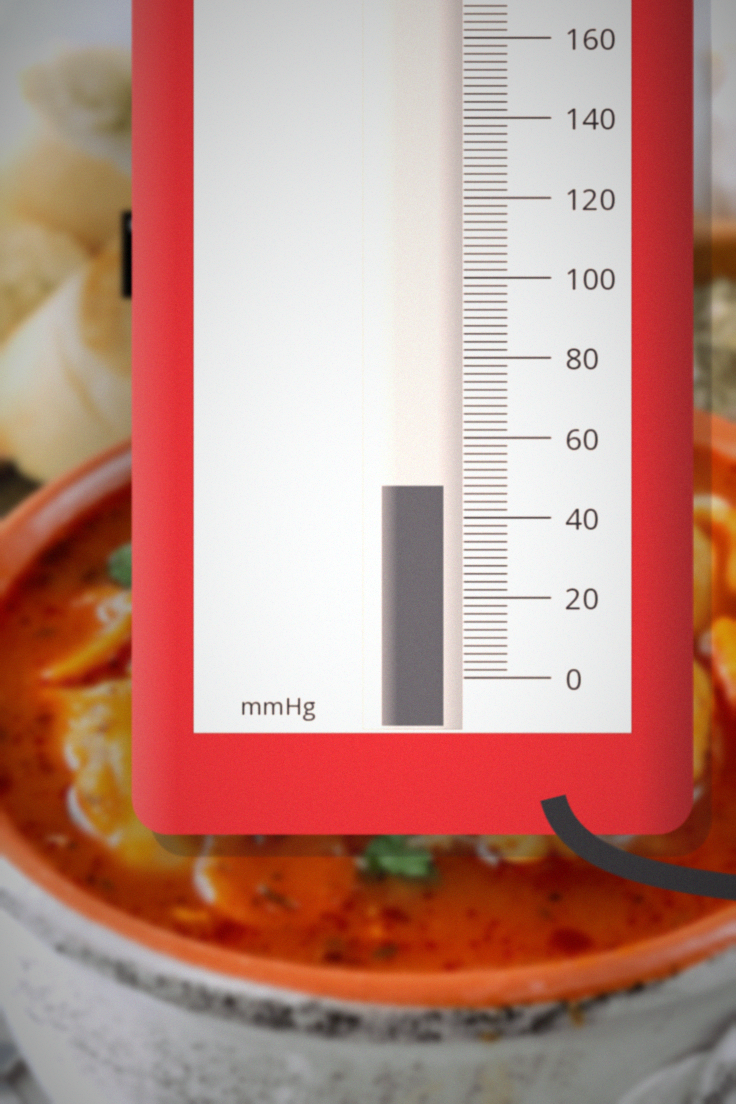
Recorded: value=48 unit=mmHg
